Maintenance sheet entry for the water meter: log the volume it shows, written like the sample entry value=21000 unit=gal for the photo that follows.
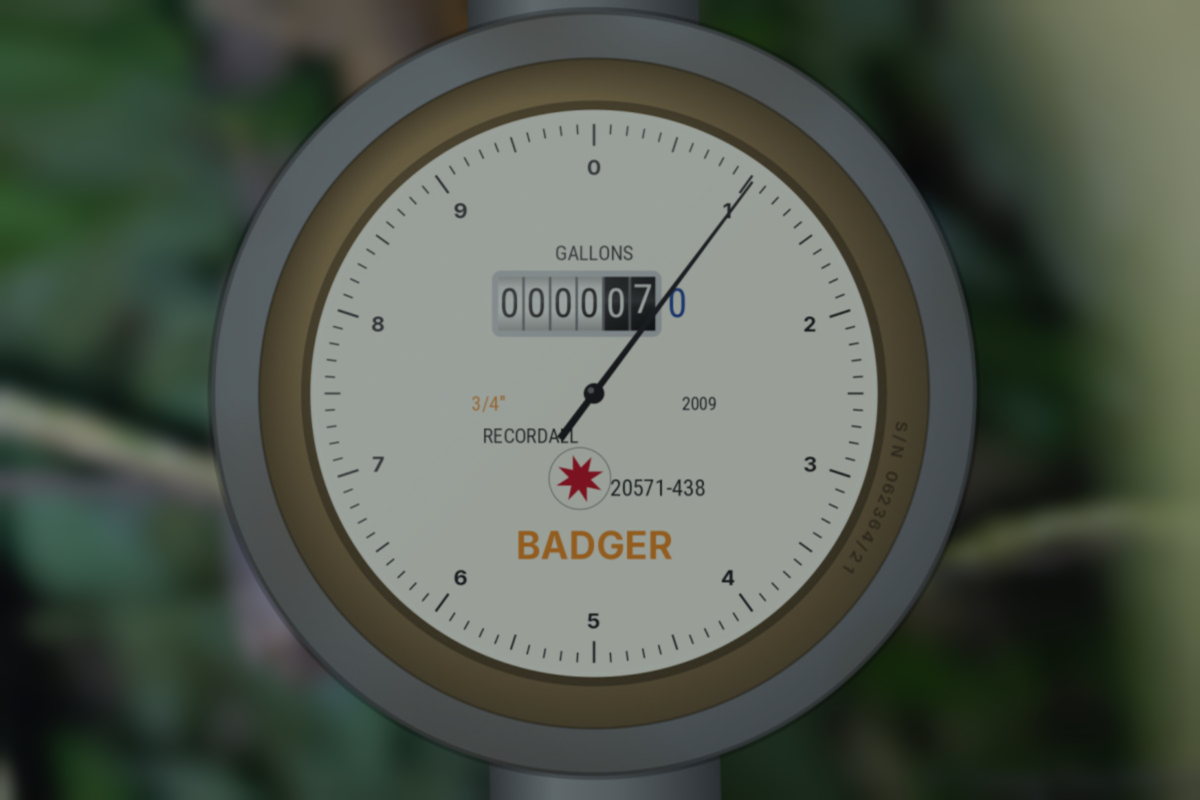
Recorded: value=71.0 unit=gal
